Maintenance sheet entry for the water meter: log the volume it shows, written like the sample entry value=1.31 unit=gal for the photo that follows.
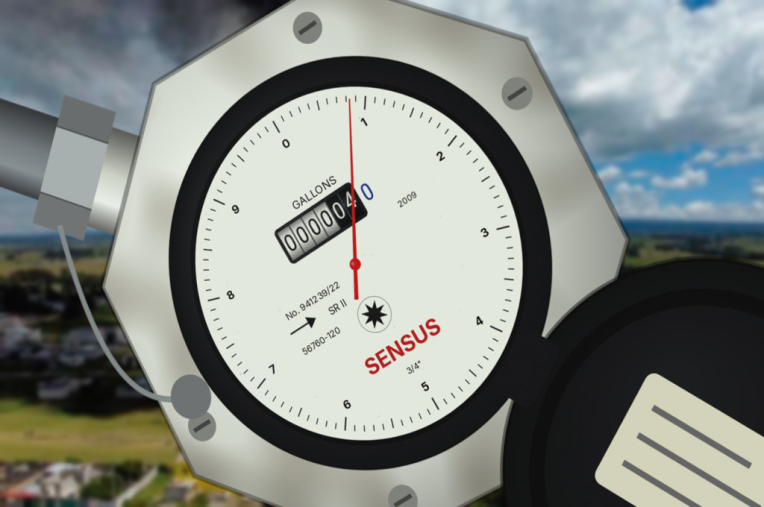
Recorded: value=40.8 unit=gal
